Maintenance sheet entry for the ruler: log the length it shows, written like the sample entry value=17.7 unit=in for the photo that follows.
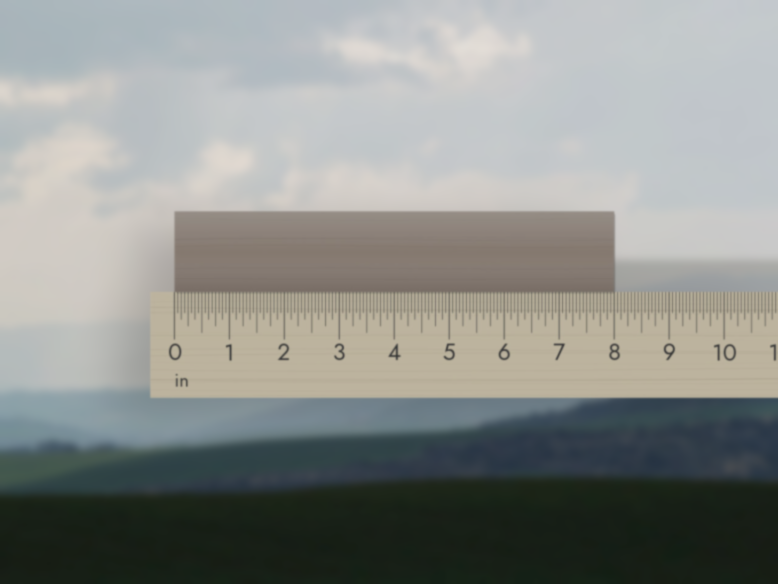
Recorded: value=8 unit=in
